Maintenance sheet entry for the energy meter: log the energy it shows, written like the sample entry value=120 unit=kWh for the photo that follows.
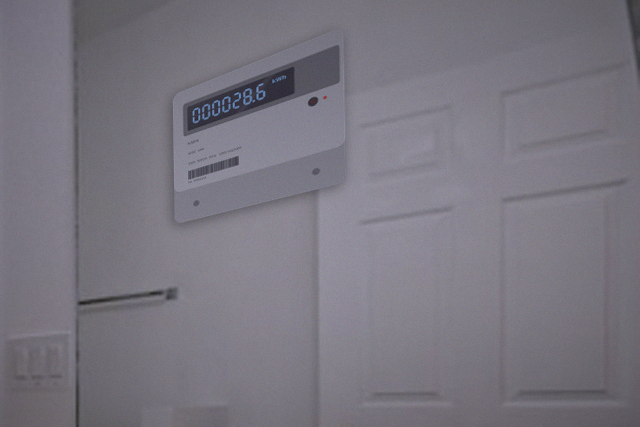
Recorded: value=28.6 unit=kWh
